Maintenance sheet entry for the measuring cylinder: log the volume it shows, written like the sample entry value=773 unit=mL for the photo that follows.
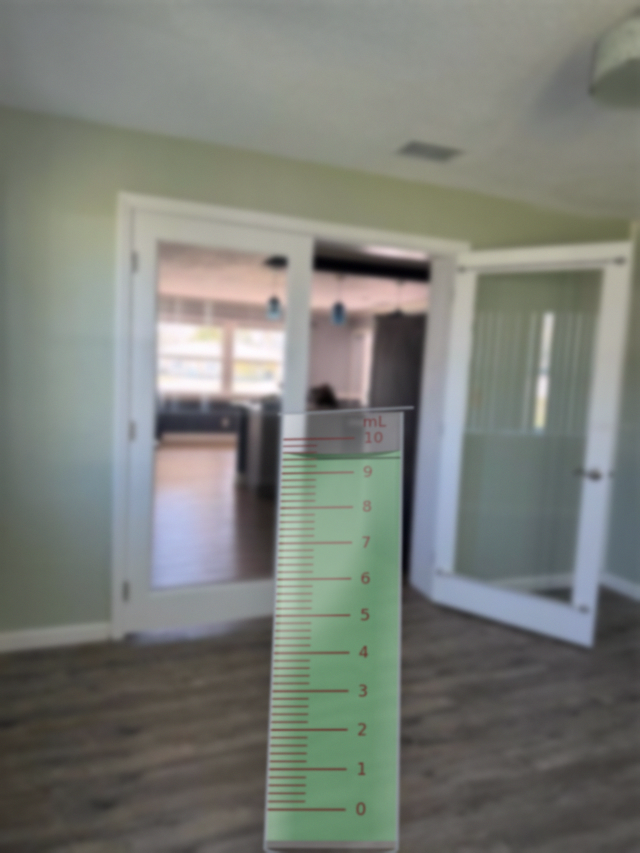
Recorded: value=9.4 unit=mL
